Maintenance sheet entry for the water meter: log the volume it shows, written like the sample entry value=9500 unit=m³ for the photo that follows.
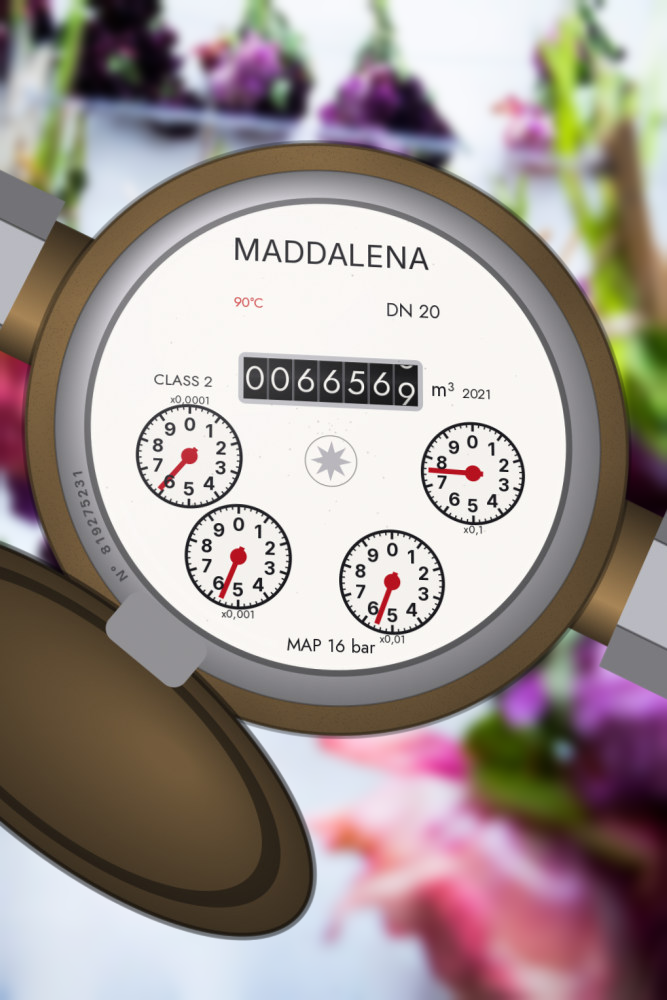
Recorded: value=66568.7556 unit=m³
